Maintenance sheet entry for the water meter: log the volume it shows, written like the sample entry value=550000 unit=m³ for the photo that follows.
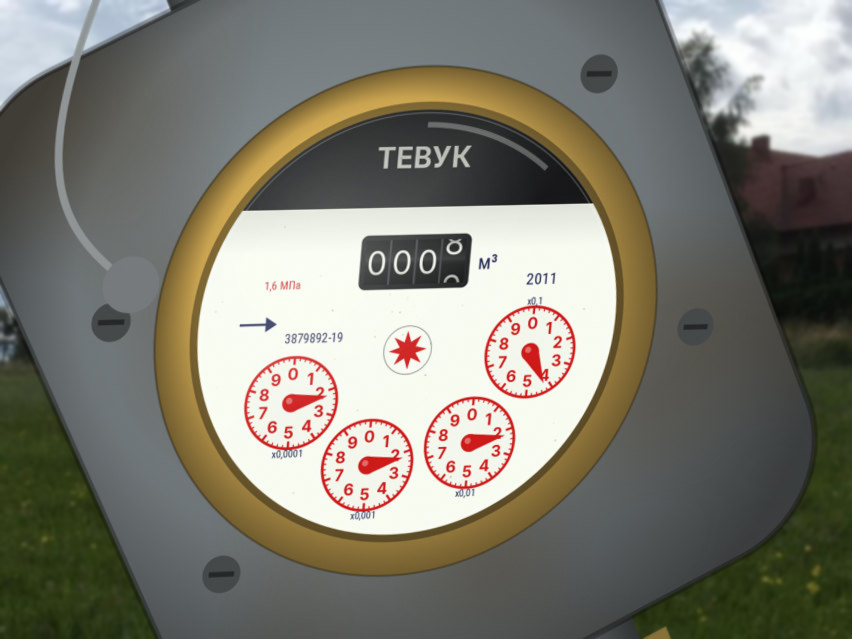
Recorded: value=8.4222 unit=m³
